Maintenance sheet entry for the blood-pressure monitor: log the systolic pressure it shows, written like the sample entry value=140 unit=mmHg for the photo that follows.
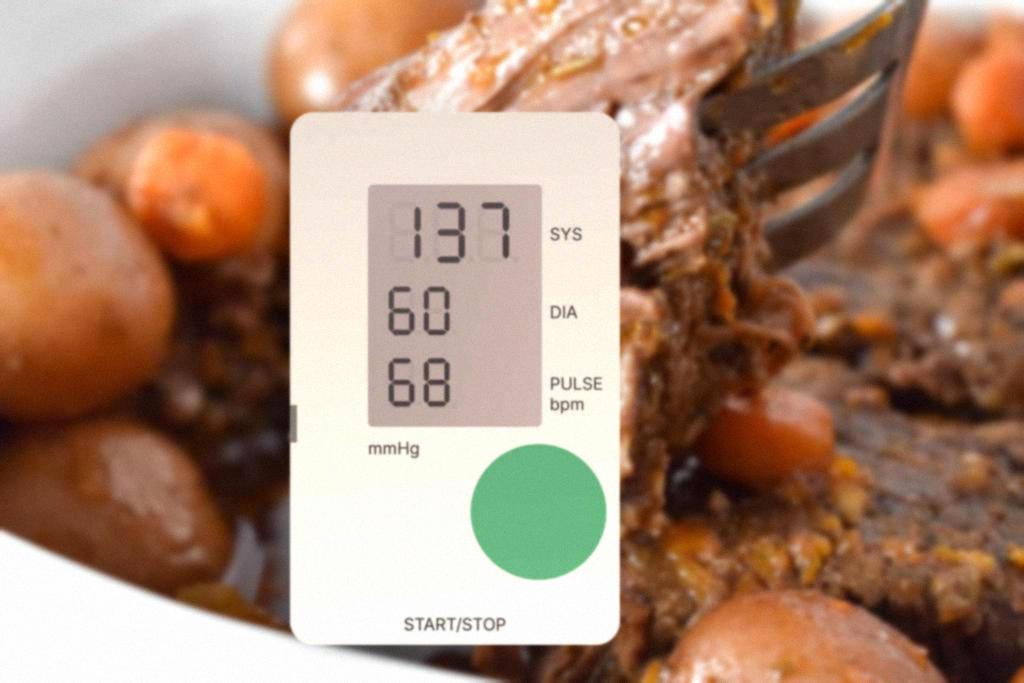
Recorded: value=137 unit=mmHg
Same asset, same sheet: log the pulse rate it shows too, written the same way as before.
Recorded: value=68 unit=bpm
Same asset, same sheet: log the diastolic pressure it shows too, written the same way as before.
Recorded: value=60 unit=mmHg
